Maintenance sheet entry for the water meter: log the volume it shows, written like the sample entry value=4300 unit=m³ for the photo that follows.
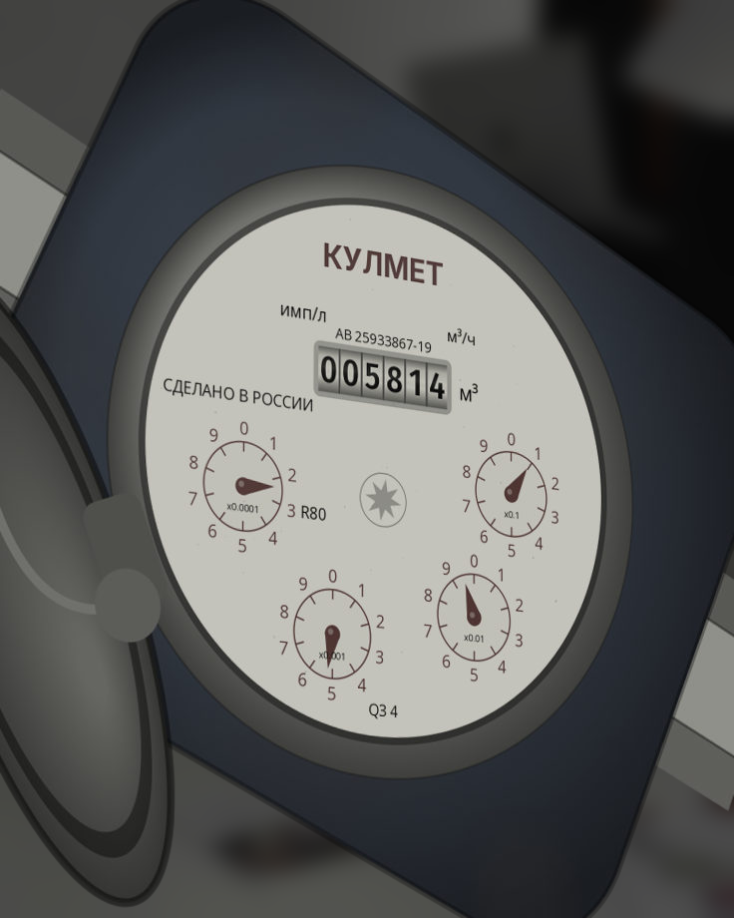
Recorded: value=5814.0952 unit=m³
